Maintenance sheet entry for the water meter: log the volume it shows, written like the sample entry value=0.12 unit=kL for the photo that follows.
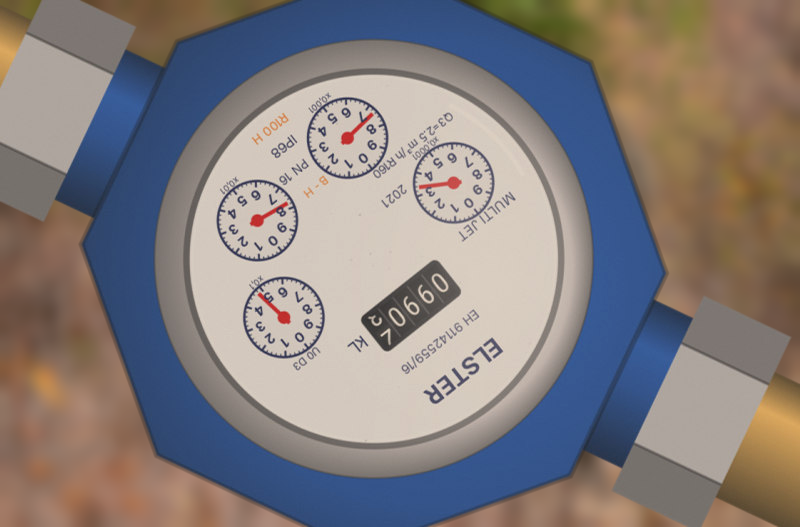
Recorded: value=9902.4773 unit=kL
